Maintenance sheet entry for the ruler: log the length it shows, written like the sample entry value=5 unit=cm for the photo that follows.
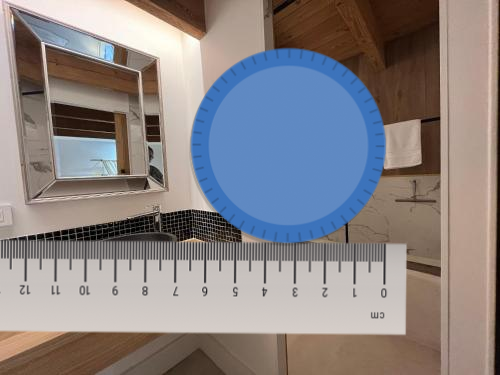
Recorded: value=6.5 unit=cm
